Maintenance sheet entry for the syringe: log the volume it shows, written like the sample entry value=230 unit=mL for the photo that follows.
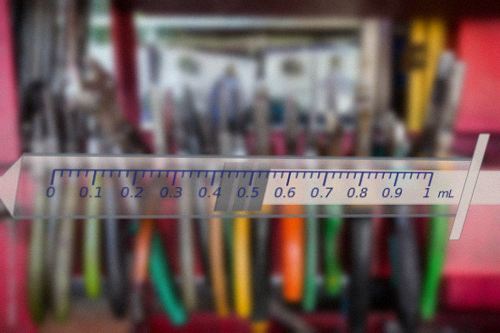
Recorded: value=0.42 unit=mL
